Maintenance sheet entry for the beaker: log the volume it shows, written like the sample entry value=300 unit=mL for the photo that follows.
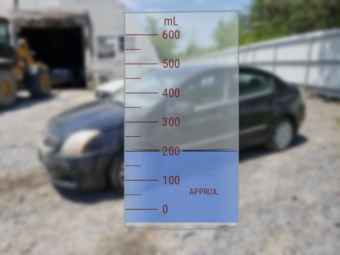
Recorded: value=200 unit=mL
